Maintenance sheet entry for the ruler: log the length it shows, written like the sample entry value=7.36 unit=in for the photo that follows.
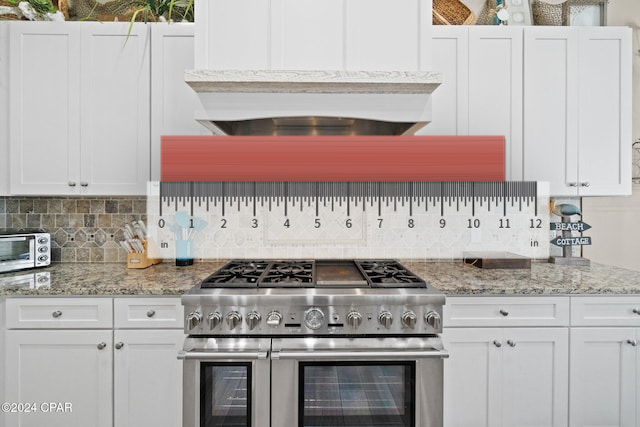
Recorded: value=11 unit=in
